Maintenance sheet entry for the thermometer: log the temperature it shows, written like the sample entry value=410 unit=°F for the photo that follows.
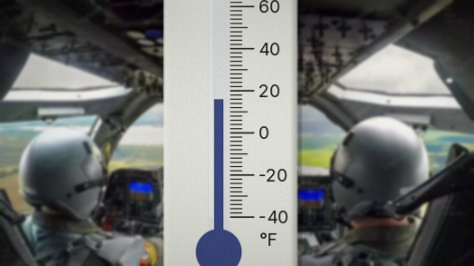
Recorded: value=16 unit=°F
